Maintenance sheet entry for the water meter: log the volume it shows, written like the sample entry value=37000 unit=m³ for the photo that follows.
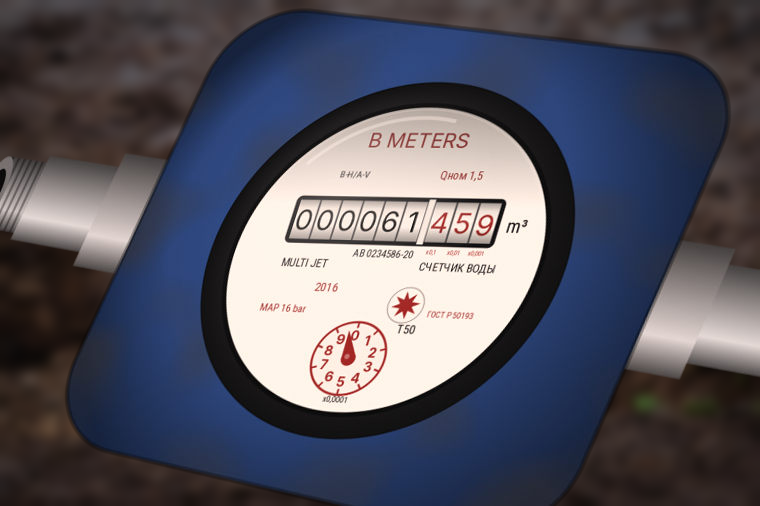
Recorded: value=61.4589 unit=m³
